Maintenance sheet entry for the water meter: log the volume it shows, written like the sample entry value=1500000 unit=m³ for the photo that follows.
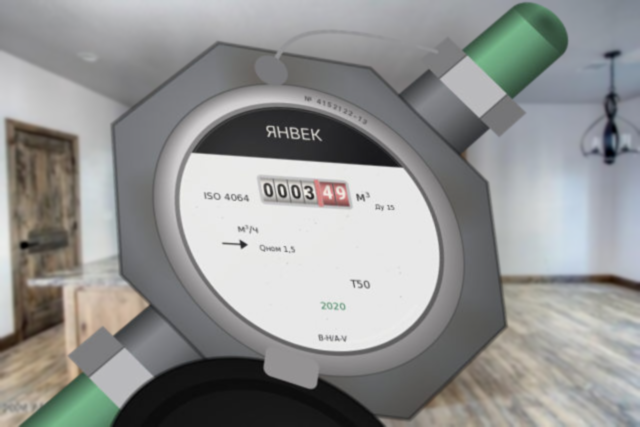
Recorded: value=3.49 unit=m³
